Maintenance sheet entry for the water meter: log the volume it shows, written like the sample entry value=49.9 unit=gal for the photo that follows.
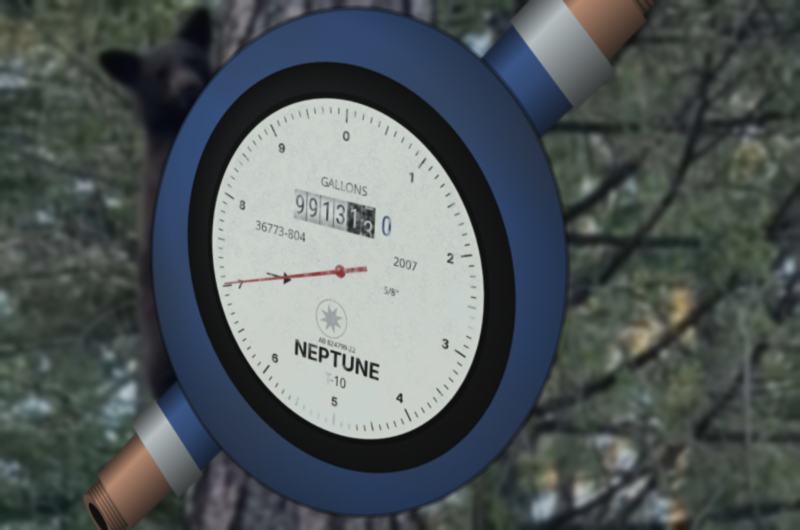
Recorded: value=9913127.0 unit=gal
